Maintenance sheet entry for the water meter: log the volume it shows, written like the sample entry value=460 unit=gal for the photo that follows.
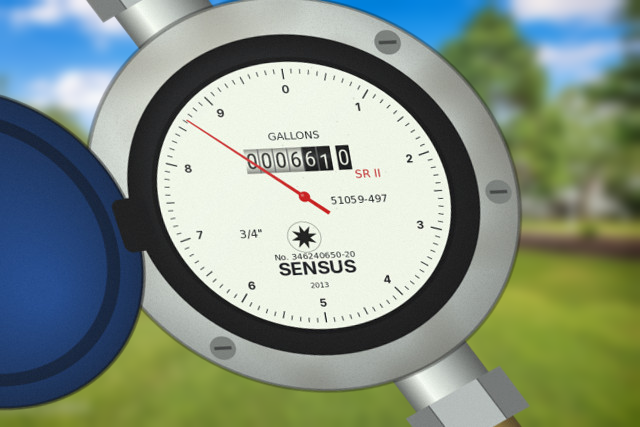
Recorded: value=6608.6 unit=gal
